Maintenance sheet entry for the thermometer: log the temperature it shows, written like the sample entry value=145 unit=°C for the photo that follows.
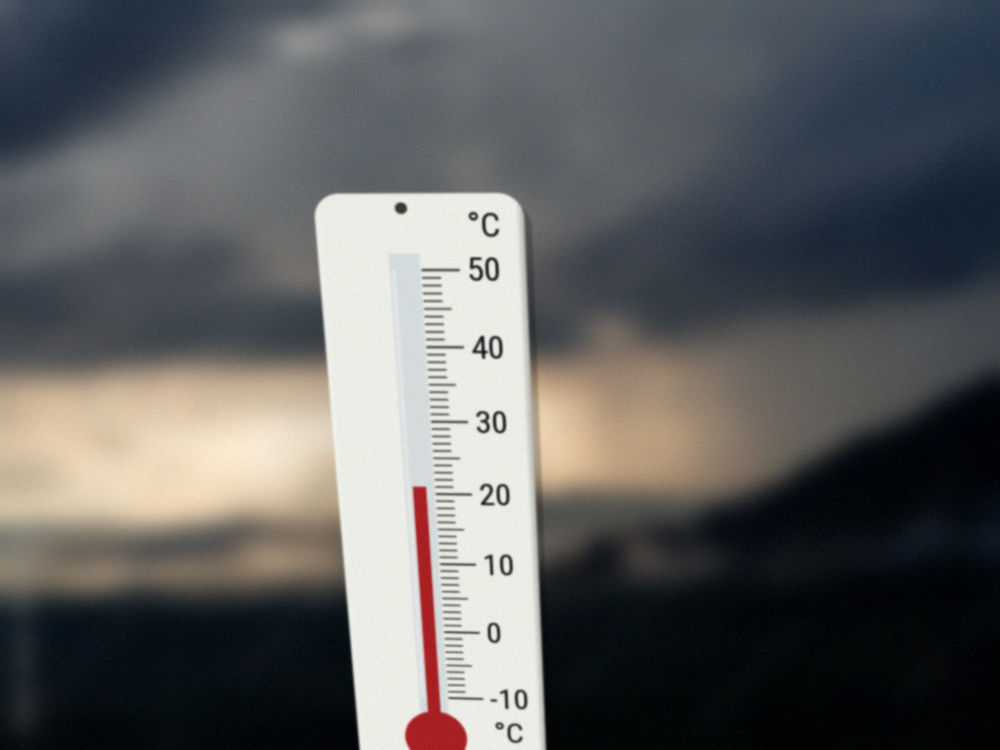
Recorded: value=21 unit=°C
